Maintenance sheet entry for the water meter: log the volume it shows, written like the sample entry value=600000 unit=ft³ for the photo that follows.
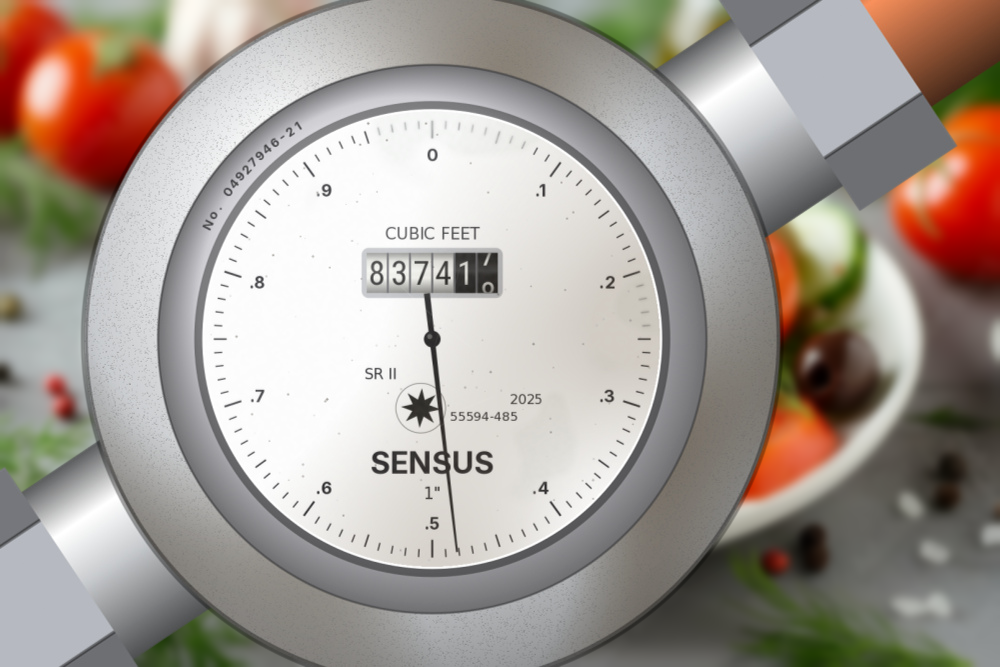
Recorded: value=837417.48 unit=ft³
